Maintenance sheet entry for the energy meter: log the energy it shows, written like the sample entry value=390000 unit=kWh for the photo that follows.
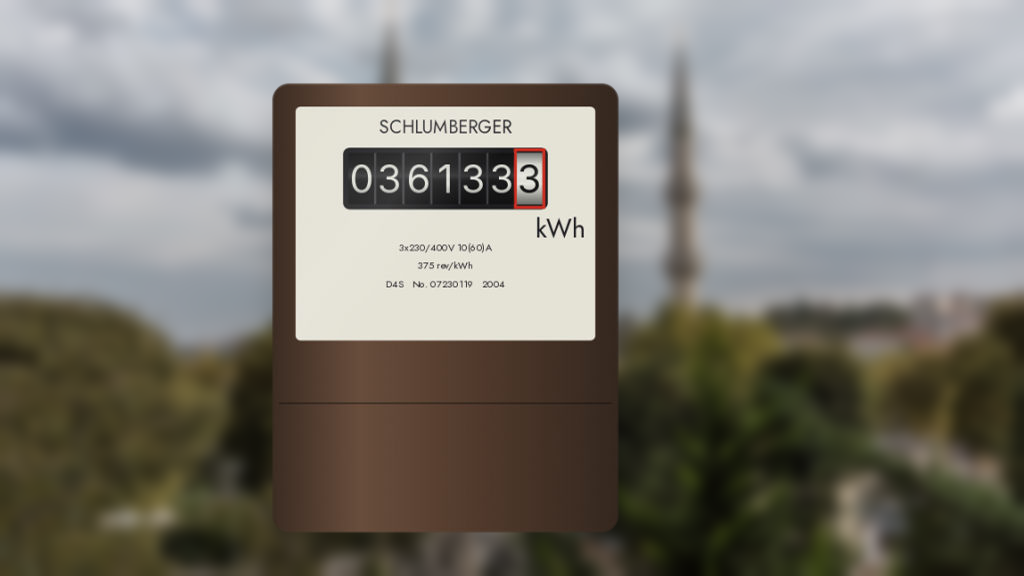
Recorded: value=36133.3 unit=kWh
